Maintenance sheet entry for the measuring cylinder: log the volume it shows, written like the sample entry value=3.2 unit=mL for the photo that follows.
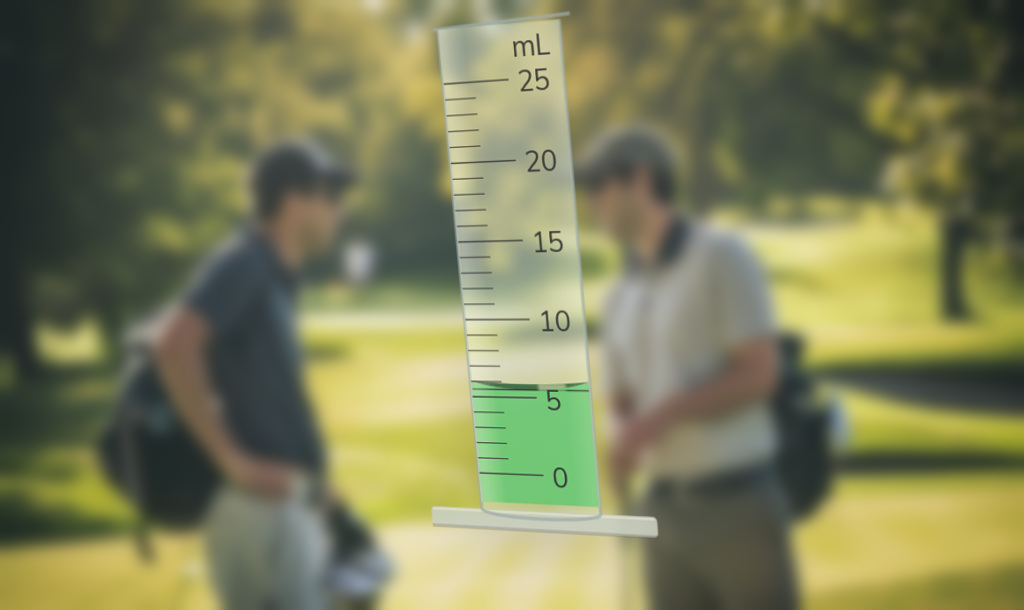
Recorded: value=5.5 unit=mL
